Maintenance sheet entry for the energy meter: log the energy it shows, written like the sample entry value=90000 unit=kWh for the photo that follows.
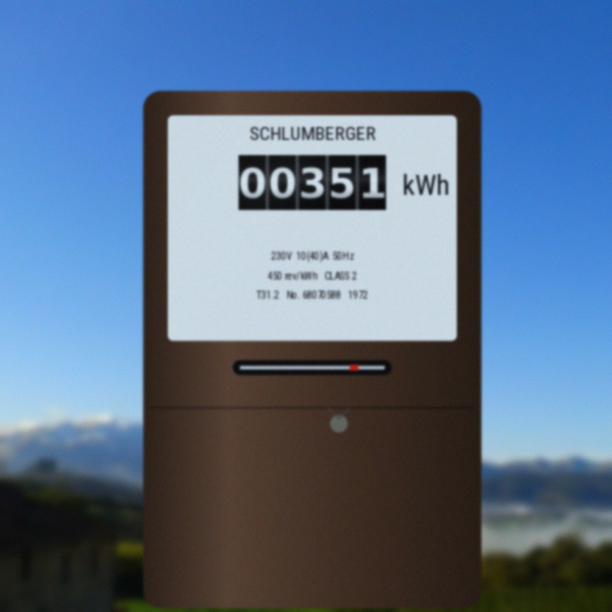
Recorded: value=351 unit=kWh
